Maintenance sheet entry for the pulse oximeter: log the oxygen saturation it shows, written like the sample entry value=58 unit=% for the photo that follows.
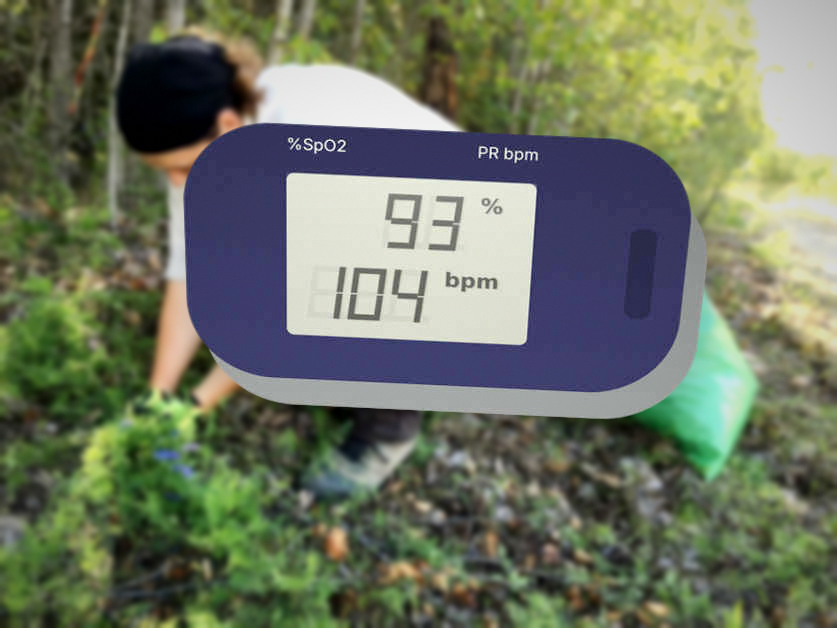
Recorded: value=93 unit=%
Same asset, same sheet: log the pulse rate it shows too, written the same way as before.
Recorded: value=104 unit=bpm
